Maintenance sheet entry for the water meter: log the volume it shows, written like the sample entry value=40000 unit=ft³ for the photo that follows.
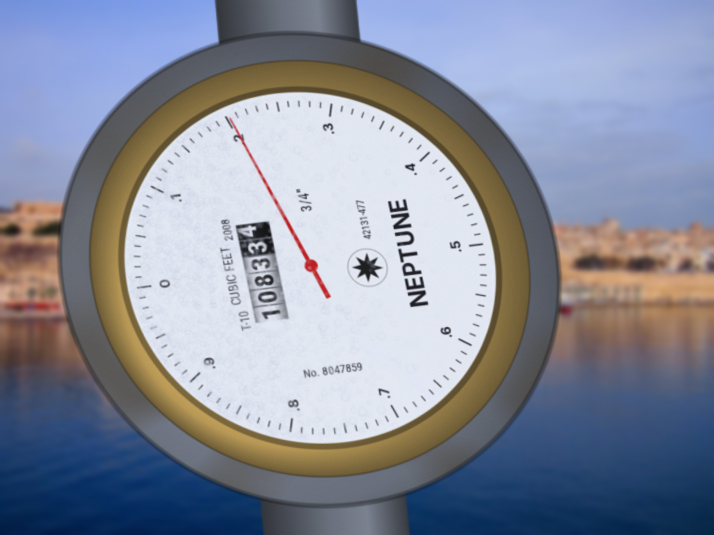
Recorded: value=108334.20 unit=ft³
